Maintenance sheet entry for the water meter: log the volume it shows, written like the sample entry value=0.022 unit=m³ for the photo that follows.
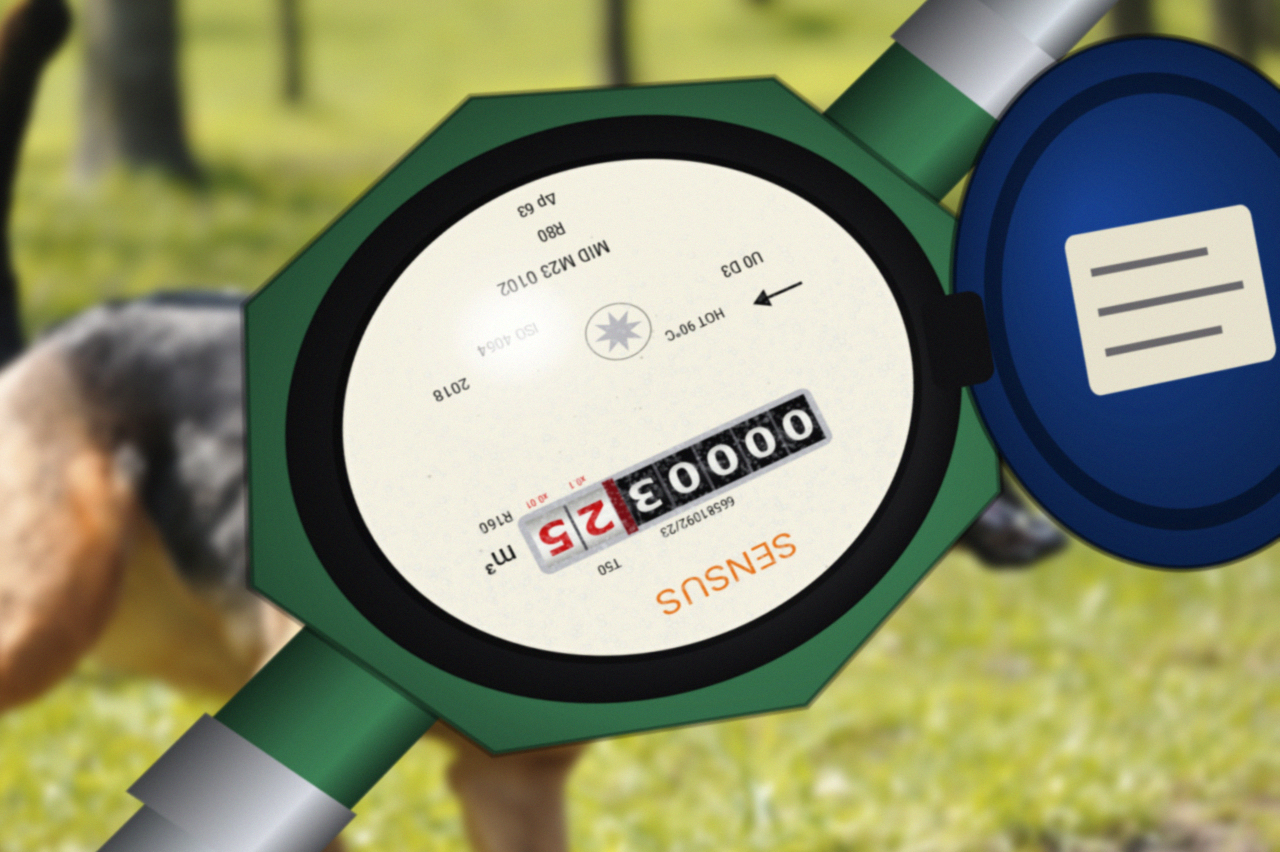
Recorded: value=3.25 unit=m³
